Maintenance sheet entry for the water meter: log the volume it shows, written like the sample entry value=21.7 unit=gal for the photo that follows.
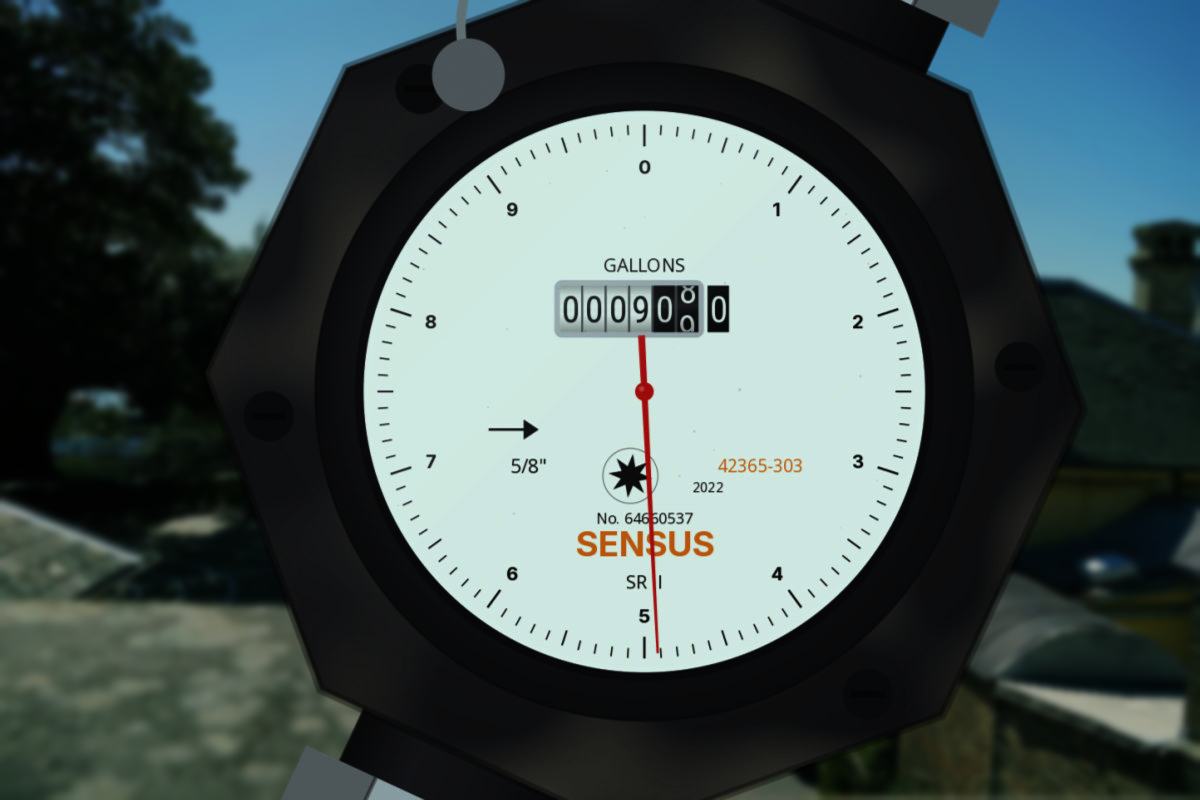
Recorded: value=9084.9 unit=gal
